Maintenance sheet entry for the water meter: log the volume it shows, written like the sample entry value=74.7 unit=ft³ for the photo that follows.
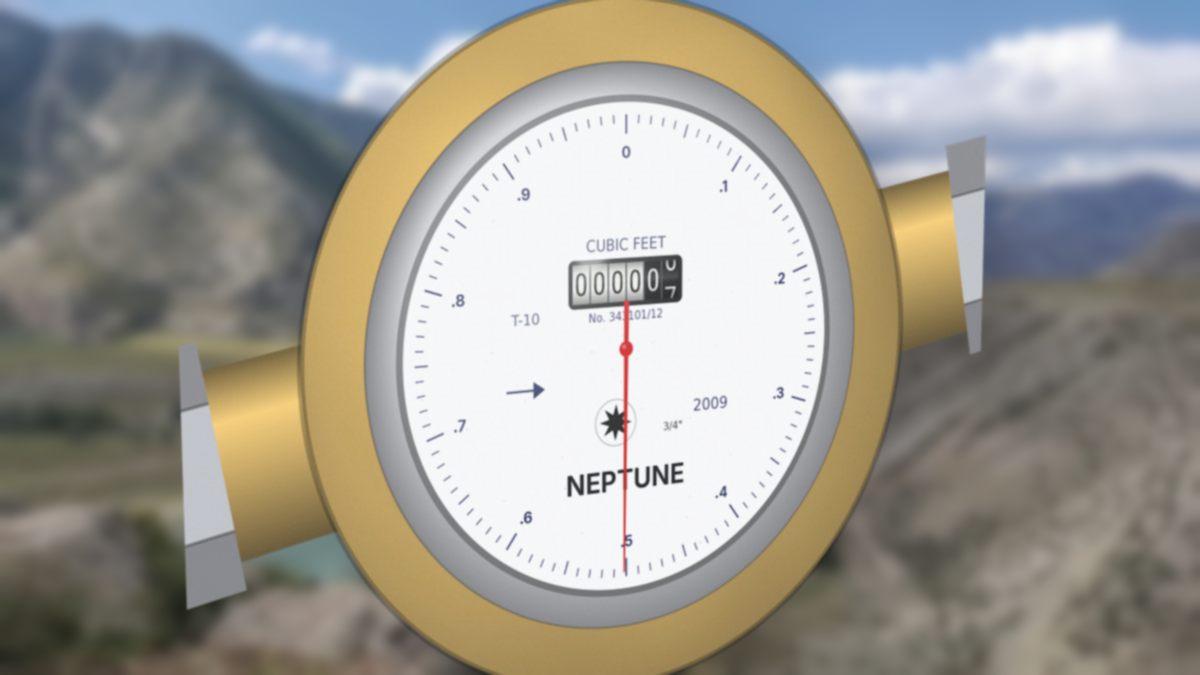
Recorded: value=6.50 unit=ft³
